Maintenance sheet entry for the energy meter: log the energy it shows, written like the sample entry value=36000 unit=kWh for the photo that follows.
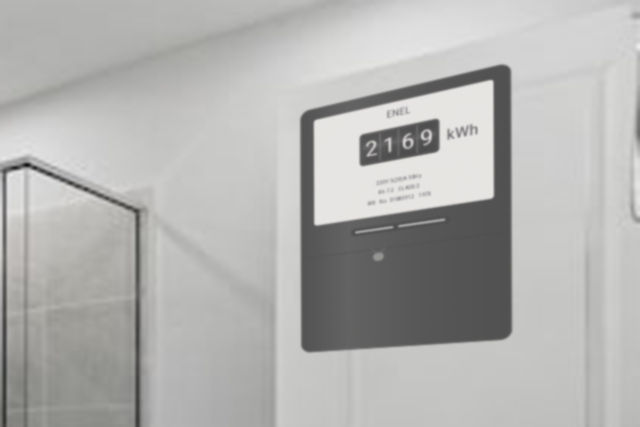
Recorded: value=2169 unit=kWh
